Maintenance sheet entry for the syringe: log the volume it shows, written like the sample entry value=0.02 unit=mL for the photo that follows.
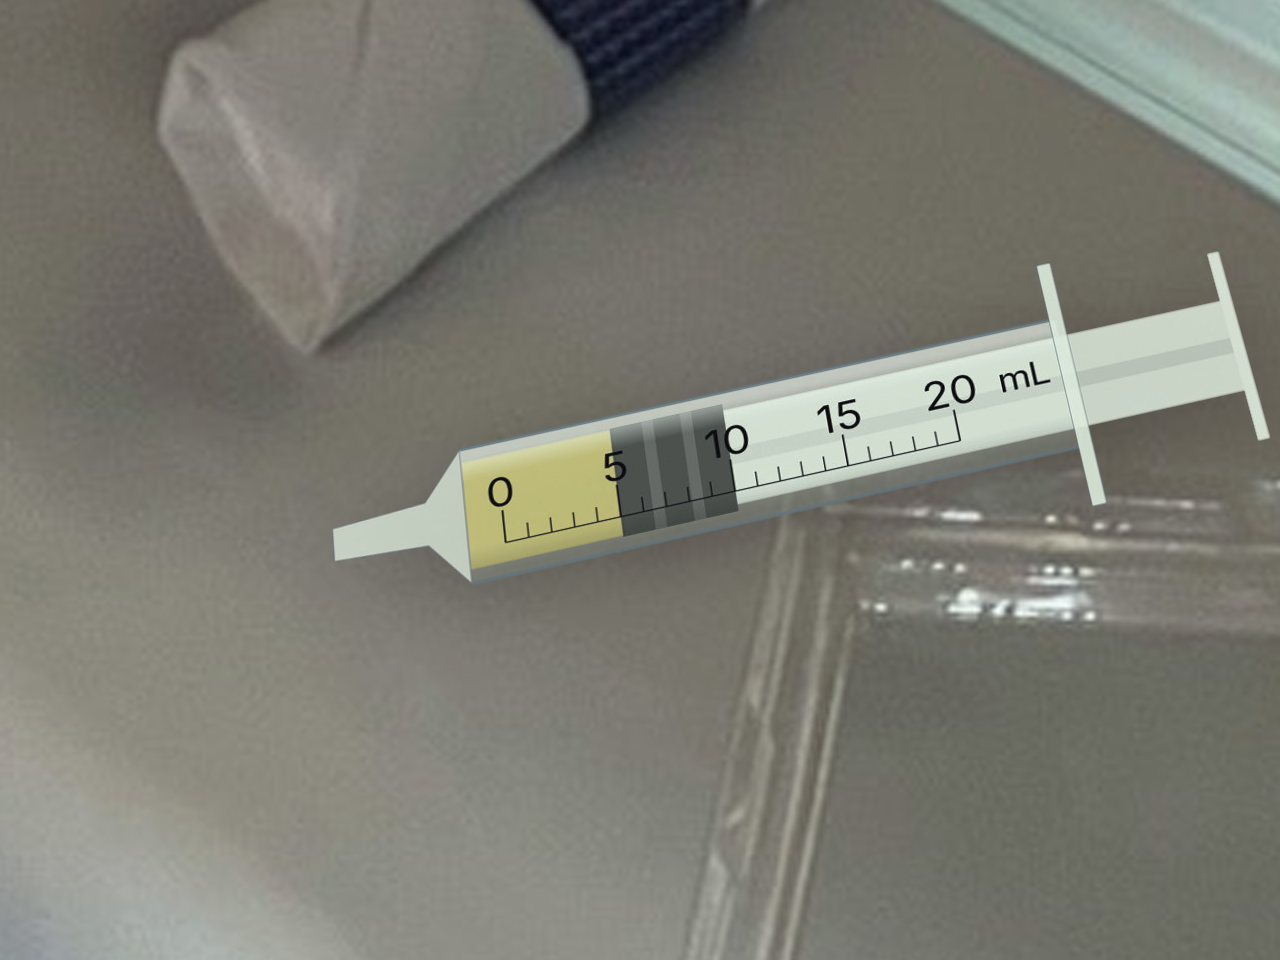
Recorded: value=5 unit=mL
